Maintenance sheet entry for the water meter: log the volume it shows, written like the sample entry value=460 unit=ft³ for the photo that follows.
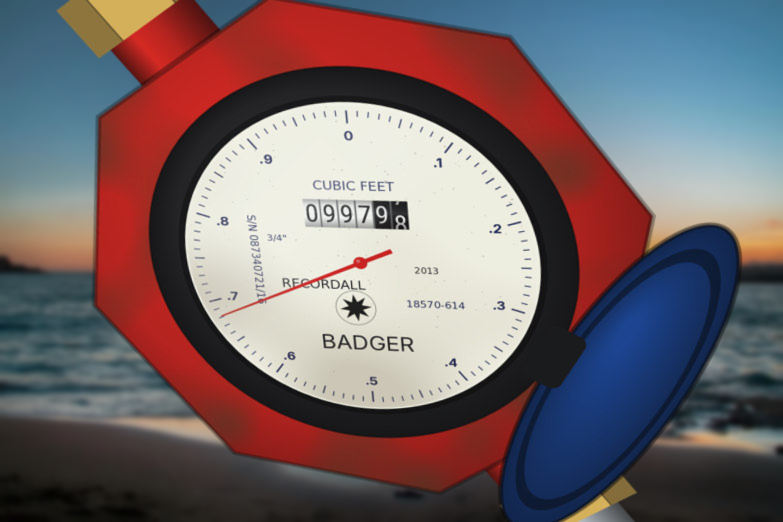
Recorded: value=99797.68 unit=ft³
